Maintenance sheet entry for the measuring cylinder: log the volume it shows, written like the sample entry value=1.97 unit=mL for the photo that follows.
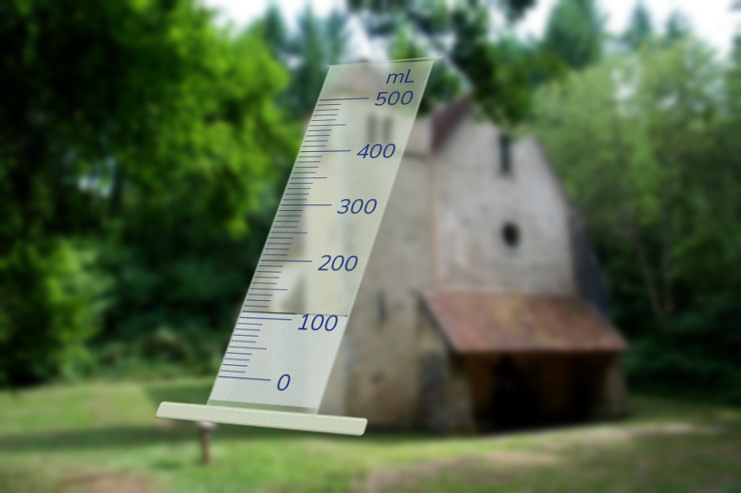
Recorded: value=110 unit=mL
